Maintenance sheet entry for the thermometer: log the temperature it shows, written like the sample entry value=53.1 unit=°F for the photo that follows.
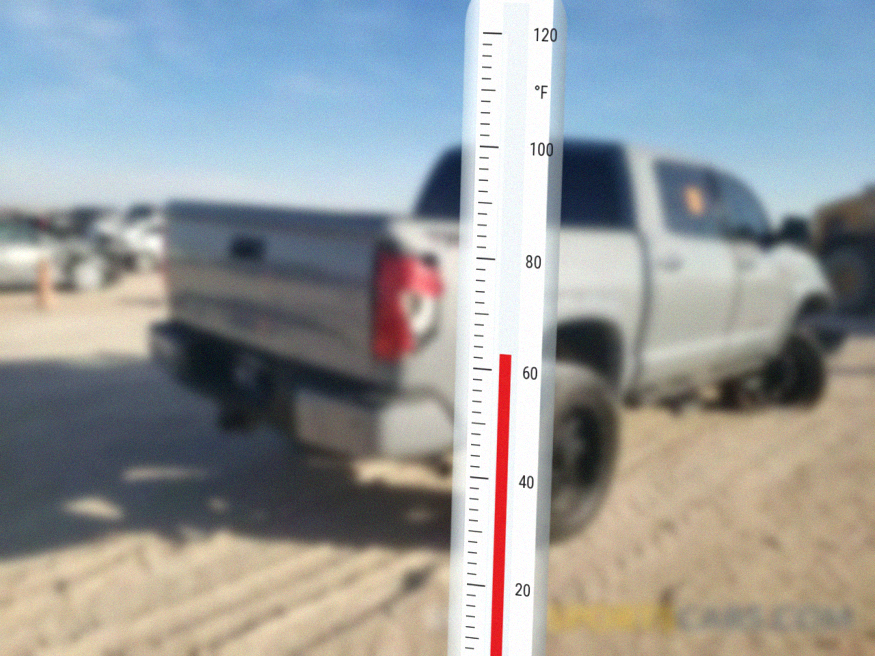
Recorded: value=63 unit=°F
